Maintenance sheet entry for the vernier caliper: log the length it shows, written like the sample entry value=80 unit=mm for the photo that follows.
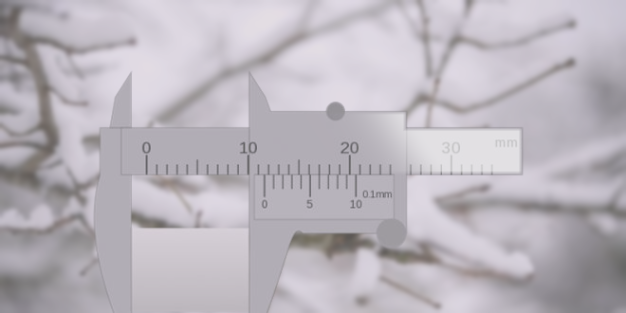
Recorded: value=11.6 unit=mm
